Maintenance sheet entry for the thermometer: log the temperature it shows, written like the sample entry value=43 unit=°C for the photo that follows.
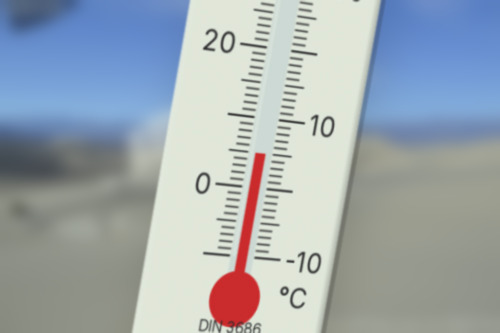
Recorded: value=5 unit=°C
